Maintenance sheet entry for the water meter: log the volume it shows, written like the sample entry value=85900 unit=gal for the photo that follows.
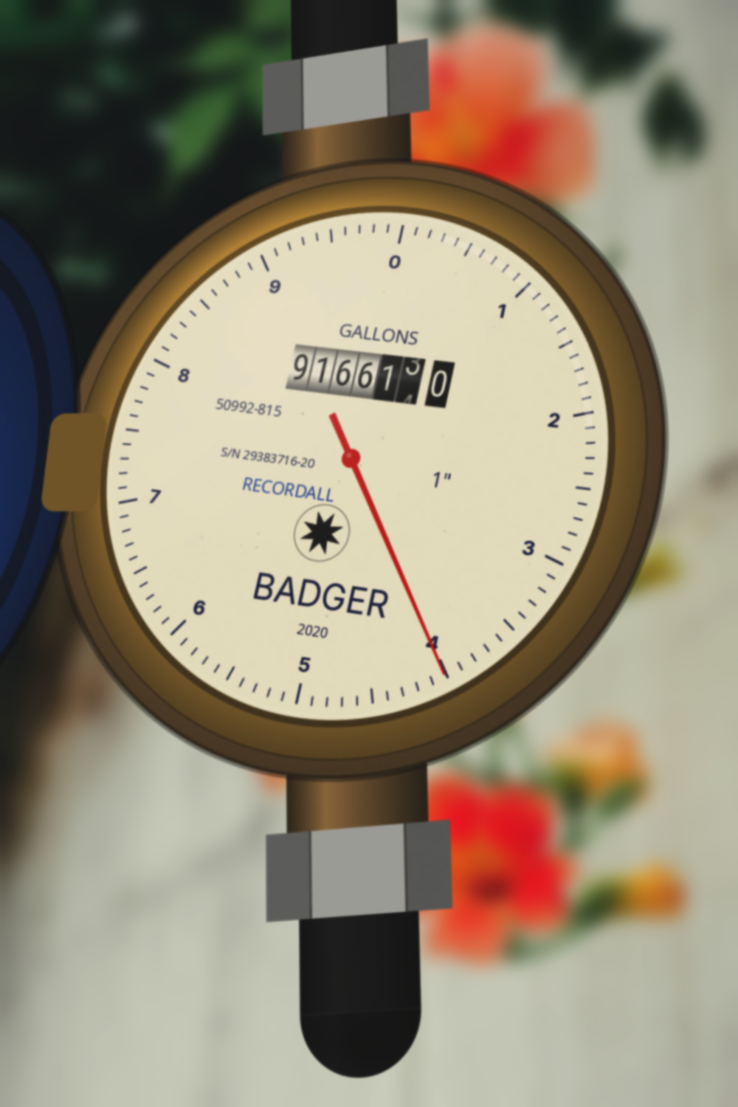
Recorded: value=9166134.0 unit=gal
